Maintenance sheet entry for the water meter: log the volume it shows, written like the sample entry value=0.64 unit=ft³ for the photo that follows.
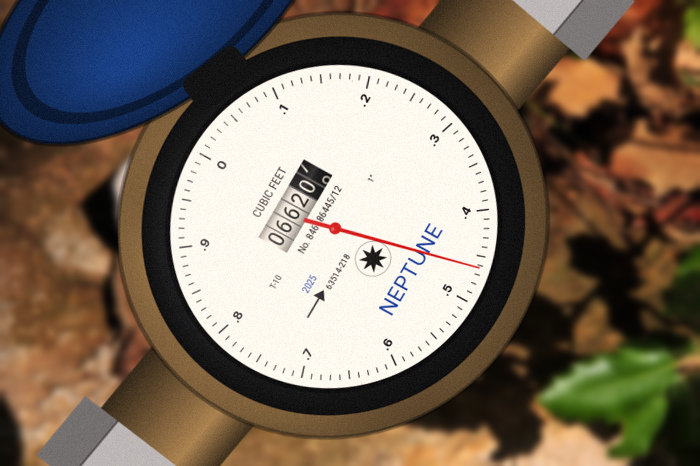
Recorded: value=66207.46 unit=ft³
